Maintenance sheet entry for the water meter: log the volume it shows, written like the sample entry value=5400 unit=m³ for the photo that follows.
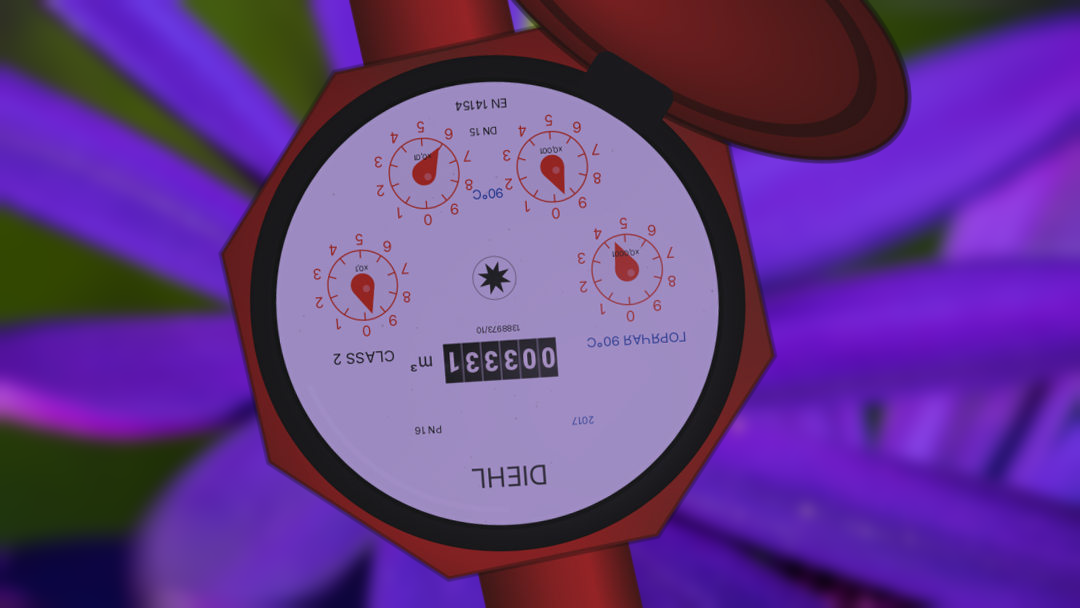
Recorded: value=3330.9594 unit=m³
